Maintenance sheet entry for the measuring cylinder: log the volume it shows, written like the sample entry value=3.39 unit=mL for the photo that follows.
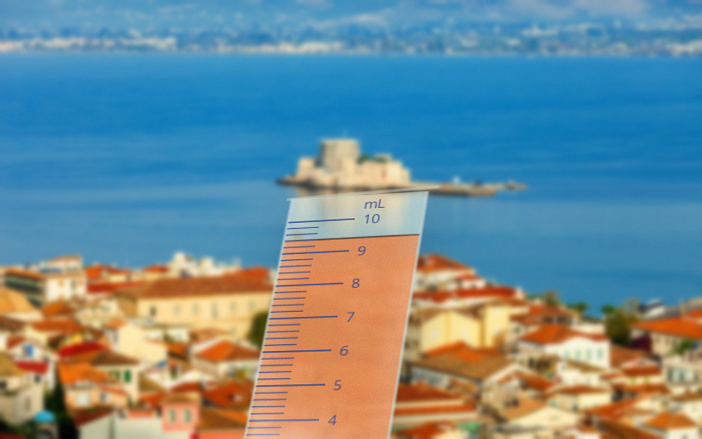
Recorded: value=9.4 unit=mL
